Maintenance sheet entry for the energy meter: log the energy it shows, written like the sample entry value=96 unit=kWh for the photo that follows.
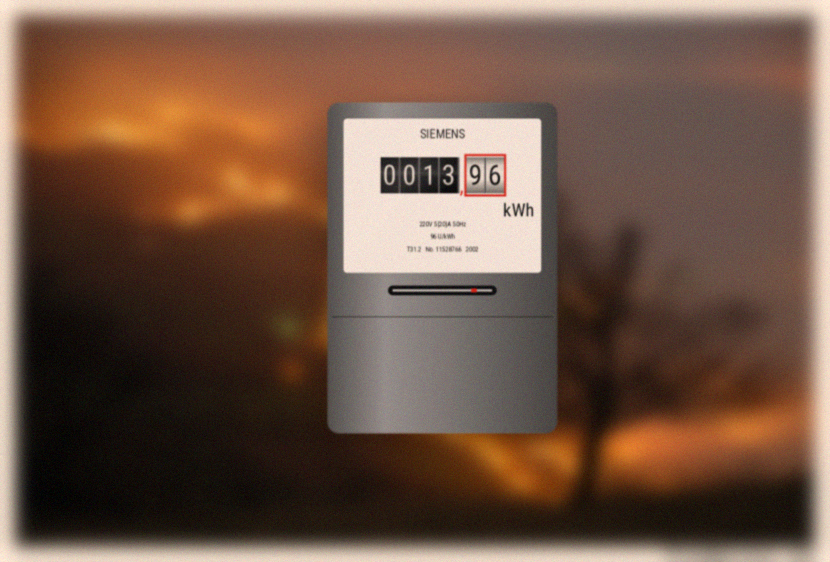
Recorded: value=13.96 unit=kWh
